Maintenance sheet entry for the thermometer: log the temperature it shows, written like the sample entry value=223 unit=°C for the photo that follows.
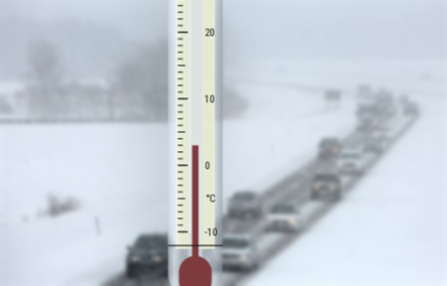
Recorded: value=3 unit=°C
